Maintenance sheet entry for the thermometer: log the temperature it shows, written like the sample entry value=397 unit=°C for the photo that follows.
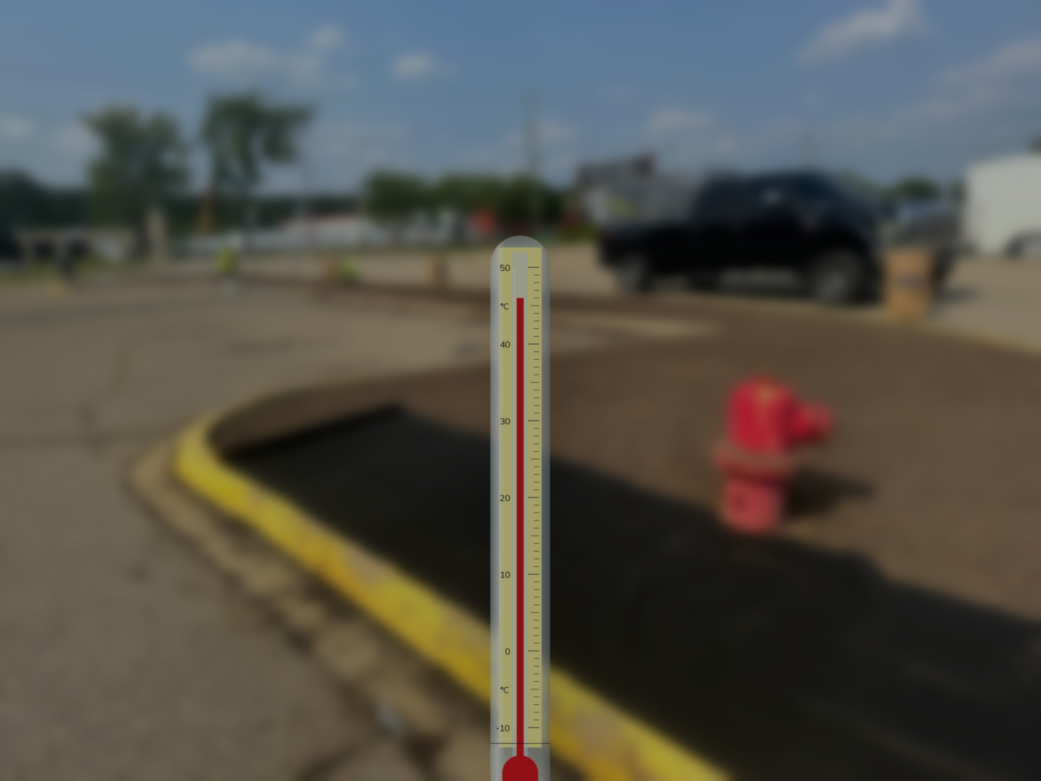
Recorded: value=46 unit=°C
